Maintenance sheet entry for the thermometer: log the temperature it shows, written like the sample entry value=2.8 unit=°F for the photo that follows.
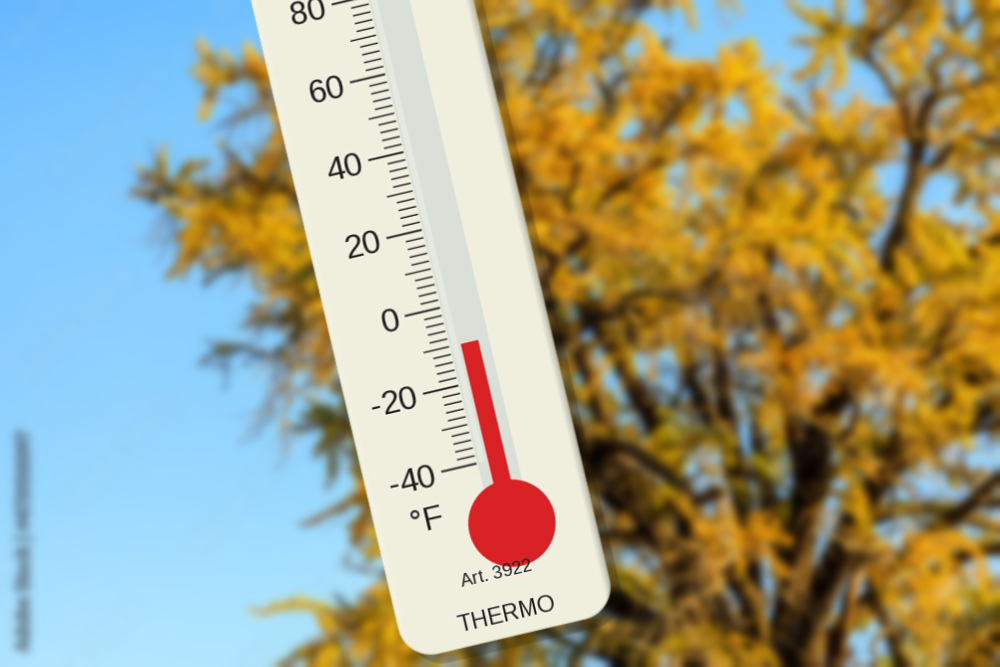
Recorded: value=-10 unit=°F
